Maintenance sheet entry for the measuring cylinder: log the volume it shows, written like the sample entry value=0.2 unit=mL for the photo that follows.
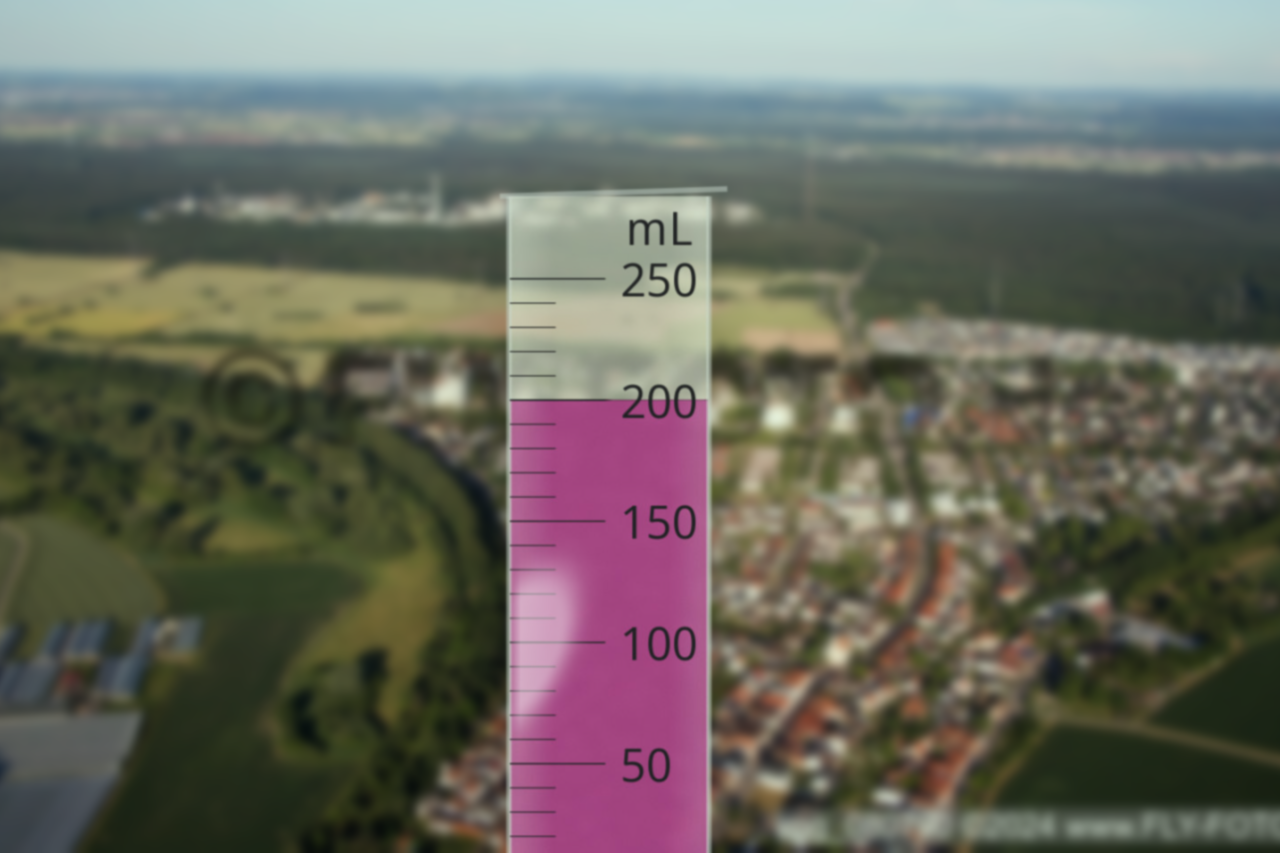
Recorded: value=200 unit=mL
